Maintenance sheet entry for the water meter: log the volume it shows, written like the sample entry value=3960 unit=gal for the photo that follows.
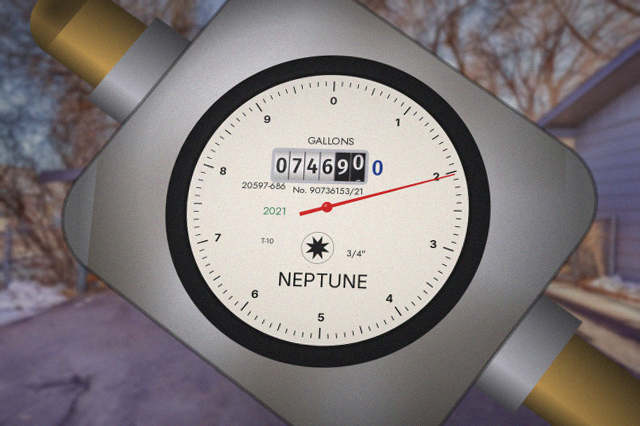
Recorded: value=746902.0 unit=gal
